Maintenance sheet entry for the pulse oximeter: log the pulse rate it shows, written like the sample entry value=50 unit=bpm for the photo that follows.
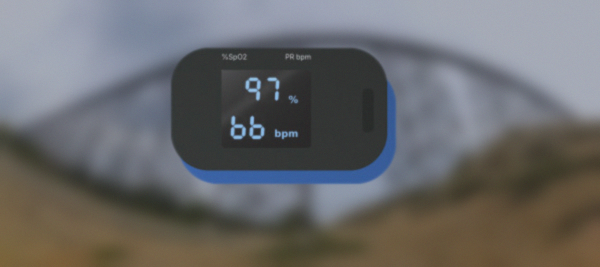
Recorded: value=66 unit=bpm
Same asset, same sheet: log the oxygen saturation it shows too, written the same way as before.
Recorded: value=97 unit=%
